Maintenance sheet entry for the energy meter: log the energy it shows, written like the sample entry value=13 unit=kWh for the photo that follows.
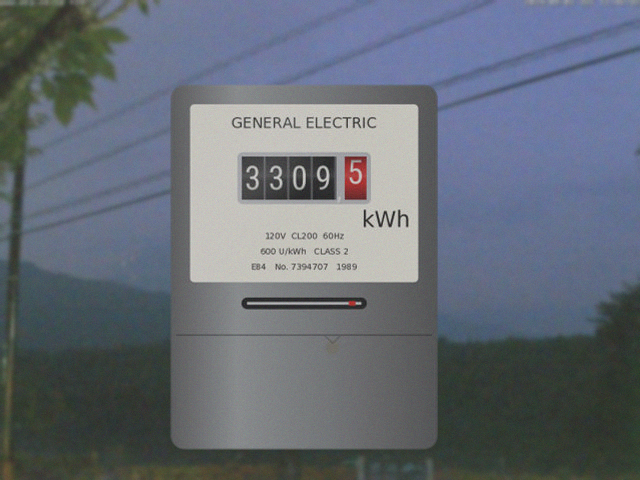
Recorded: value=3309.5 unit=kWh
